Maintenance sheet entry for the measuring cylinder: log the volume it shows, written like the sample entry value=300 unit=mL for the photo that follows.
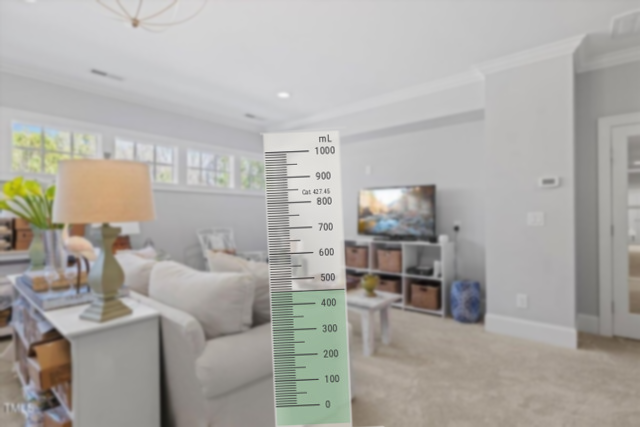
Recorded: value=450 unit=mL
